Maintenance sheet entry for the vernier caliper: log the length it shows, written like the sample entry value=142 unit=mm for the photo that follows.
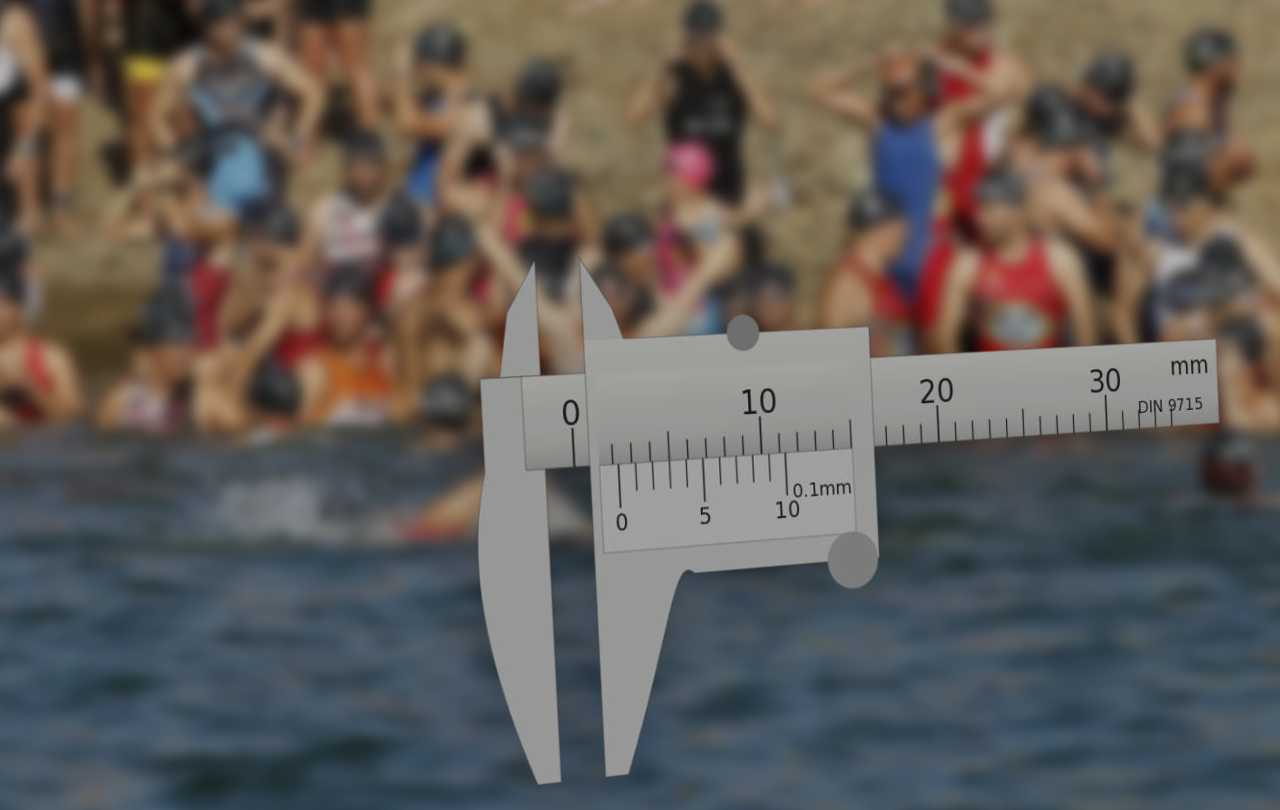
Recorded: value=2.3 unit=mm
